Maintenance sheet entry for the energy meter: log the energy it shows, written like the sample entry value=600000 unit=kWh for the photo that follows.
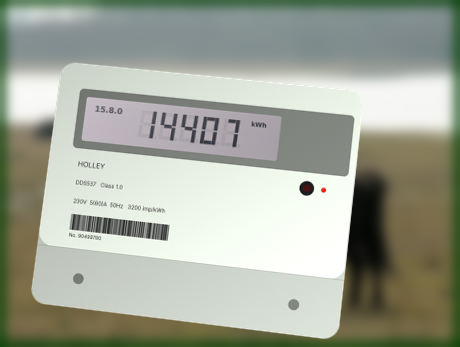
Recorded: value=14407 unit=kWh
